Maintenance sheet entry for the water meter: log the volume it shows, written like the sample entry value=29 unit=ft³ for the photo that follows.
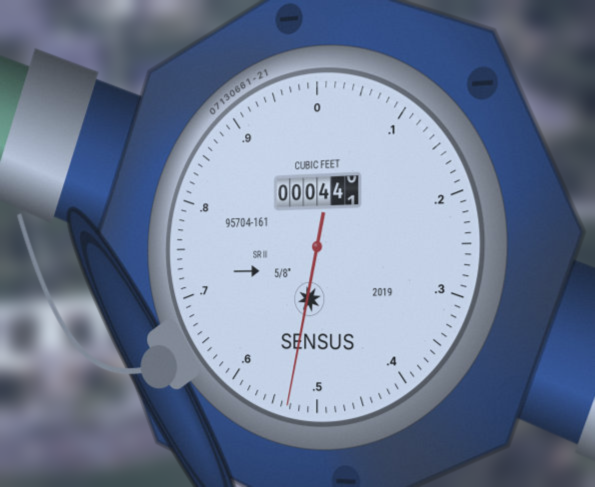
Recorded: value=440.53 unit=ft³
